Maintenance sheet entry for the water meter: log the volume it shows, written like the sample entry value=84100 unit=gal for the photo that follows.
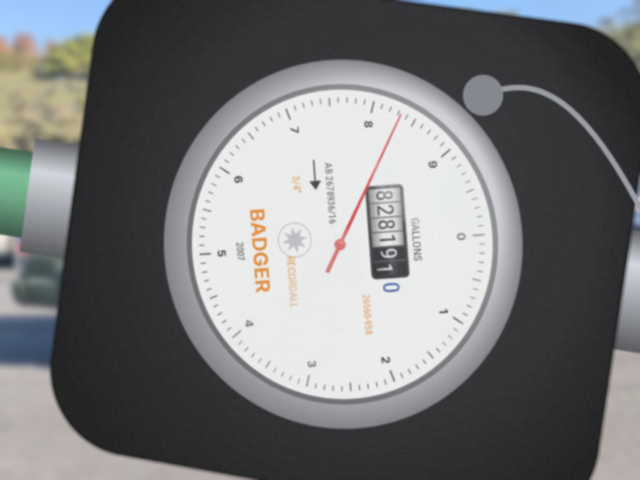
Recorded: value=8281908.3 unit=gal
